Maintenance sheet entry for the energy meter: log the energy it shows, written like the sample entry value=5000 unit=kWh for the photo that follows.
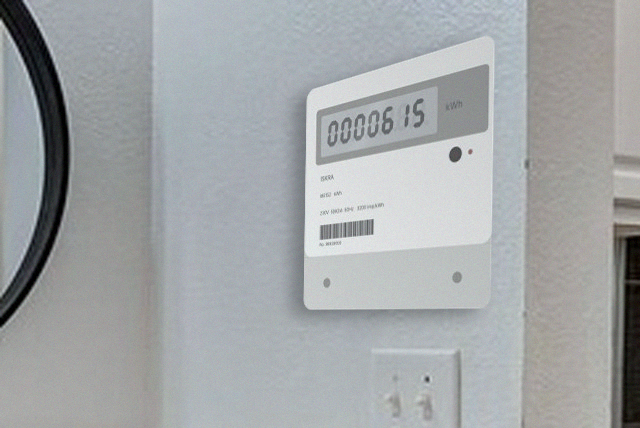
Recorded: value=615 unit=kWh
